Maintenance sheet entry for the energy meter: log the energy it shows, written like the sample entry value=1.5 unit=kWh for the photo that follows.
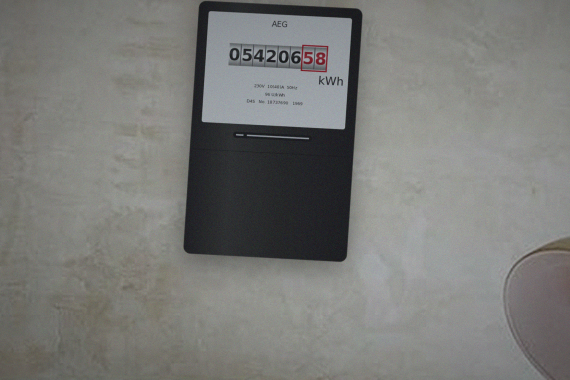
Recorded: value=54206.58 unit=kWh
